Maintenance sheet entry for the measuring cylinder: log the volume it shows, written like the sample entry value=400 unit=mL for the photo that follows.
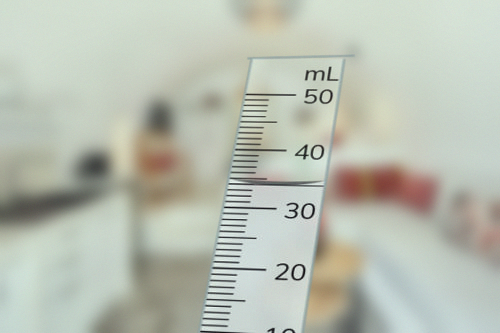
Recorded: value=34 unit=mL
